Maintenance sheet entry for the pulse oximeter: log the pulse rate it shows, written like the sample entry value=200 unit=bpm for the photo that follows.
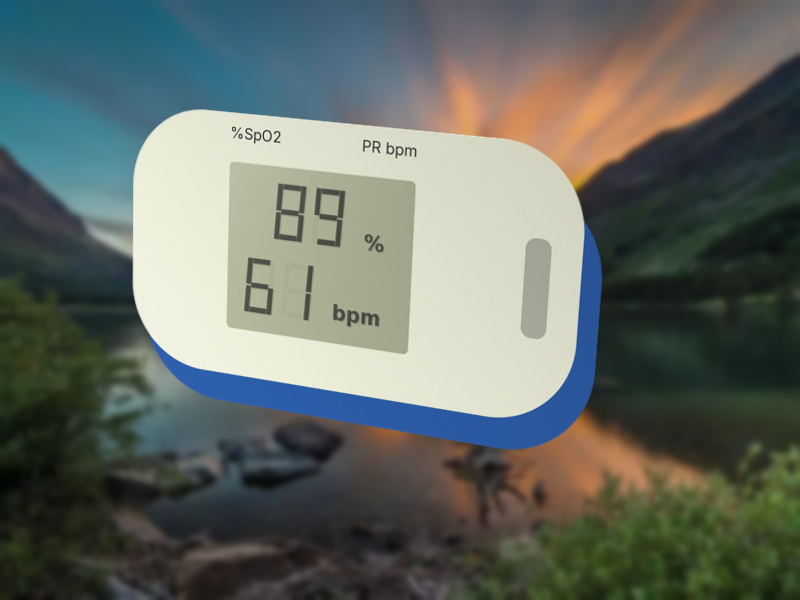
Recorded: value=61 unit=bpm
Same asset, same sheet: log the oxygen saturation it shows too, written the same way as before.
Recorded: value=89 unit=%
